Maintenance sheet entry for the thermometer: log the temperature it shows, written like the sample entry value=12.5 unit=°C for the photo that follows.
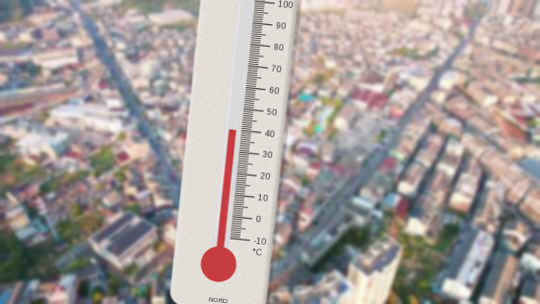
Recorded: value=40 unit=°C
